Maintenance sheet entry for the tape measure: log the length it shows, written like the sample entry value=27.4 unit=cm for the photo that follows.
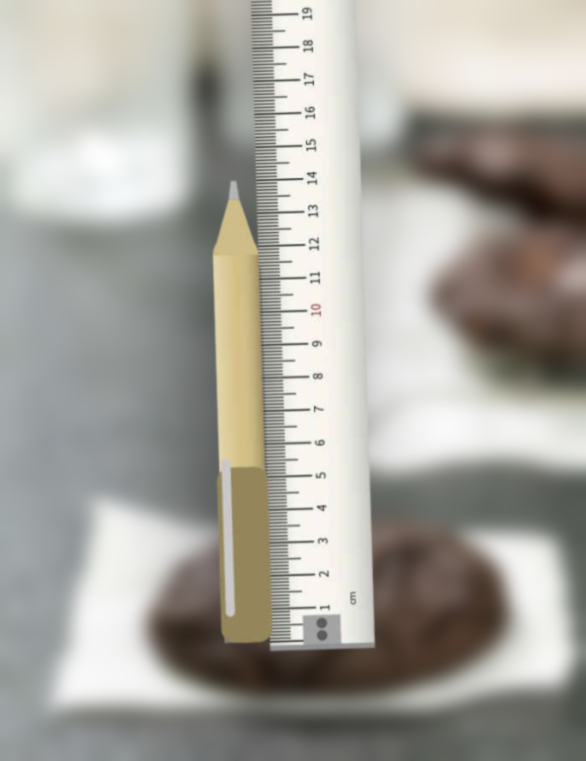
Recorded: value=14 unit=cm
